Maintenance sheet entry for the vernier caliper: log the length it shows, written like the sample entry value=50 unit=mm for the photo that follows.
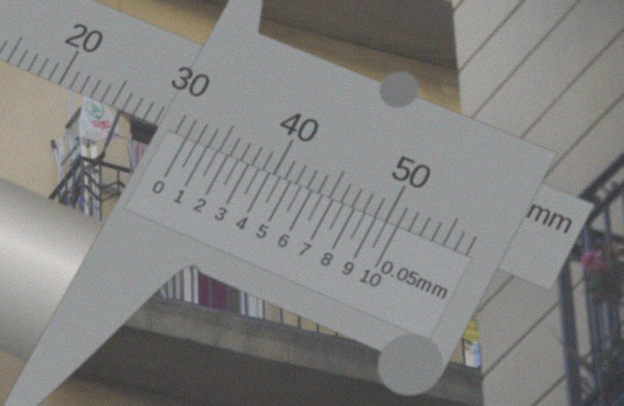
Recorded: value=32.0 unit=mm
